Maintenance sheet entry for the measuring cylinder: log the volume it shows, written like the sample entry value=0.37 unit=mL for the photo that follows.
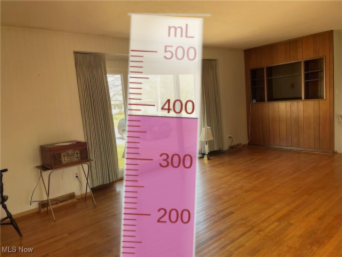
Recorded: value=380 unit=mL
